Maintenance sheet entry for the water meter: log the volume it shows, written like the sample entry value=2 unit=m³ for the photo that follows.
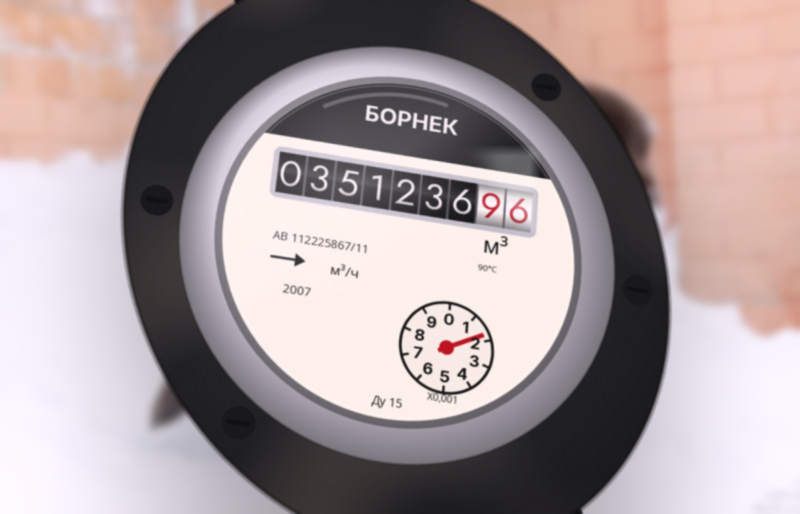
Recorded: value=351236.961 unit=m³
